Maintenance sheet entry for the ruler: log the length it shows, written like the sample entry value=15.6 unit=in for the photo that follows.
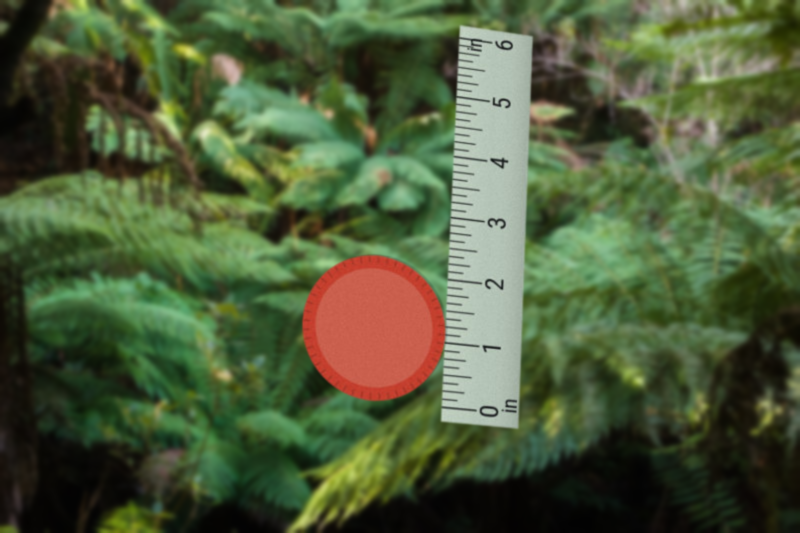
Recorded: value=2.25 unit=in
